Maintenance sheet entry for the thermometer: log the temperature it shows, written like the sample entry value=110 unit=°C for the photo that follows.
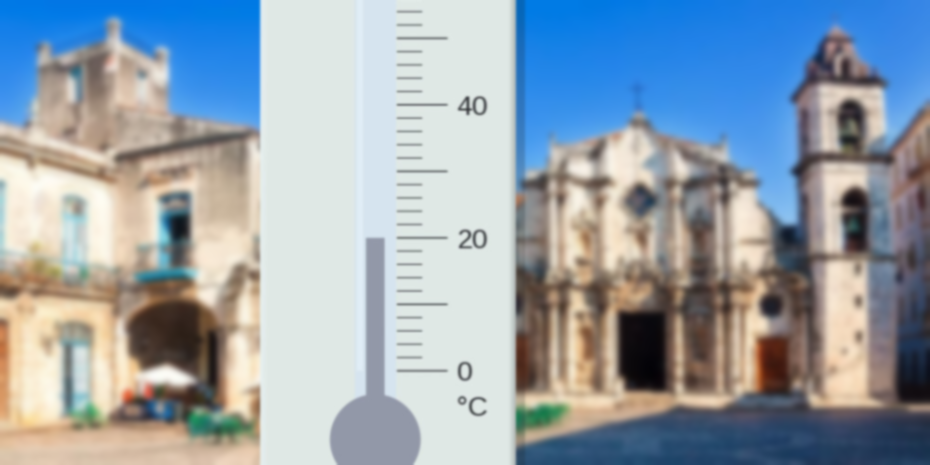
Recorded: value=20 unit=°C
